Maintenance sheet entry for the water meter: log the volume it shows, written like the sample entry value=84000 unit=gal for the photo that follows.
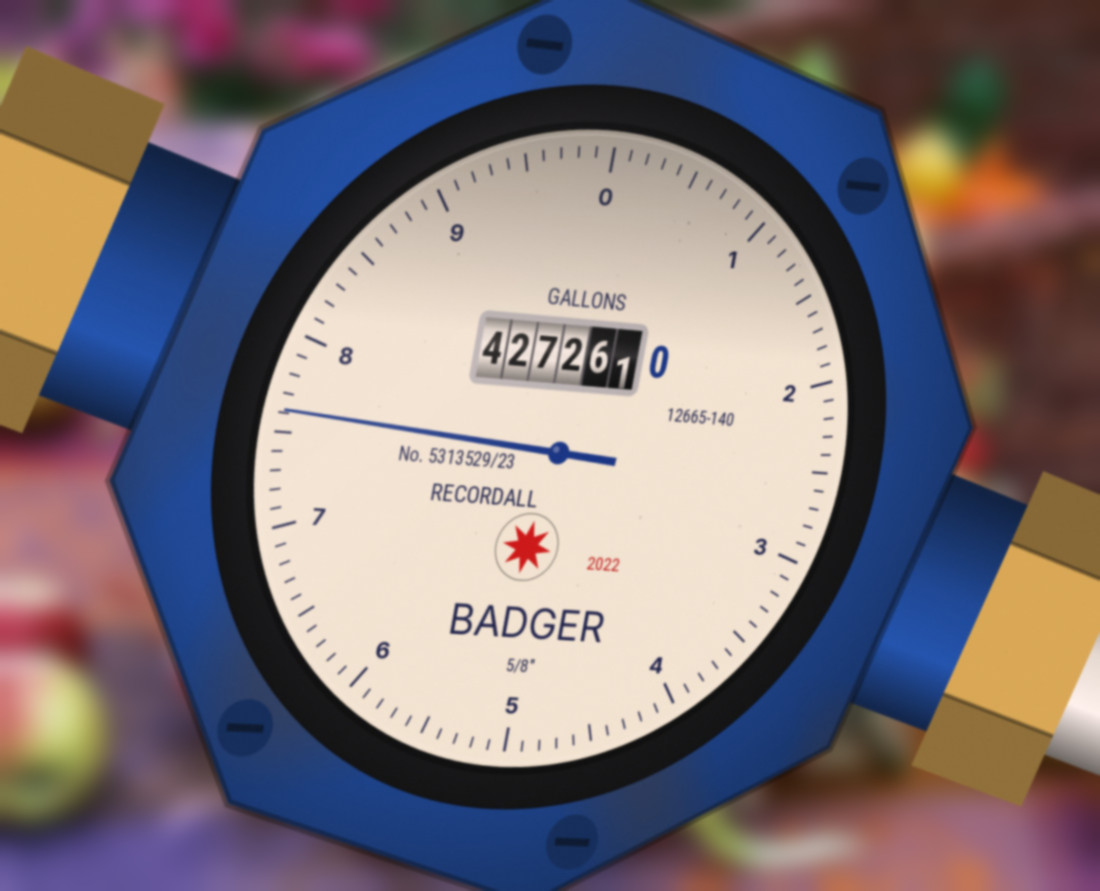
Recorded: value=4272607.6 unit=gal
